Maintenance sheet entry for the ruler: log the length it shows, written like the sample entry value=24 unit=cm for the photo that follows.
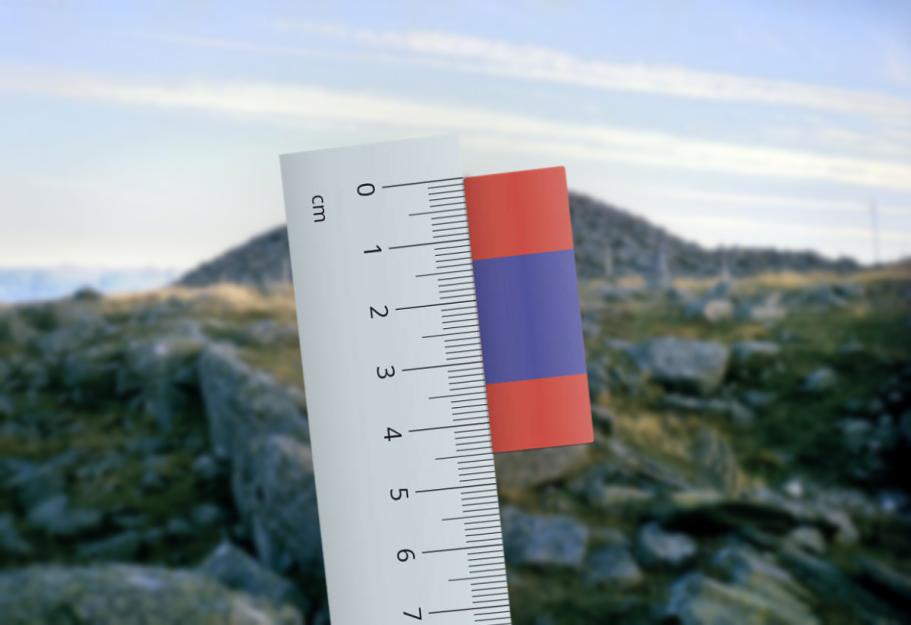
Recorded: value=4.5 unit=cm
